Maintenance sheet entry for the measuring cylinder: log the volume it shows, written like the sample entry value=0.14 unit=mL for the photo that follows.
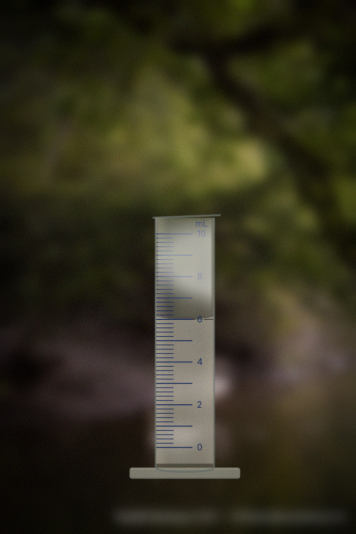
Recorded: value=6 unit=mL
